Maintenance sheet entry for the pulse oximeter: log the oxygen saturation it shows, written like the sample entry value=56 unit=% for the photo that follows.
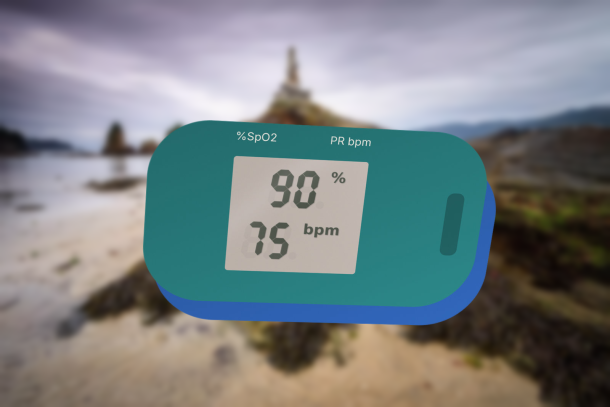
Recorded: value=90 unit=%
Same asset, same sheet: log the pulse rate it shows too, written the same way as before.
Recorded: value=75 unit=bpm
